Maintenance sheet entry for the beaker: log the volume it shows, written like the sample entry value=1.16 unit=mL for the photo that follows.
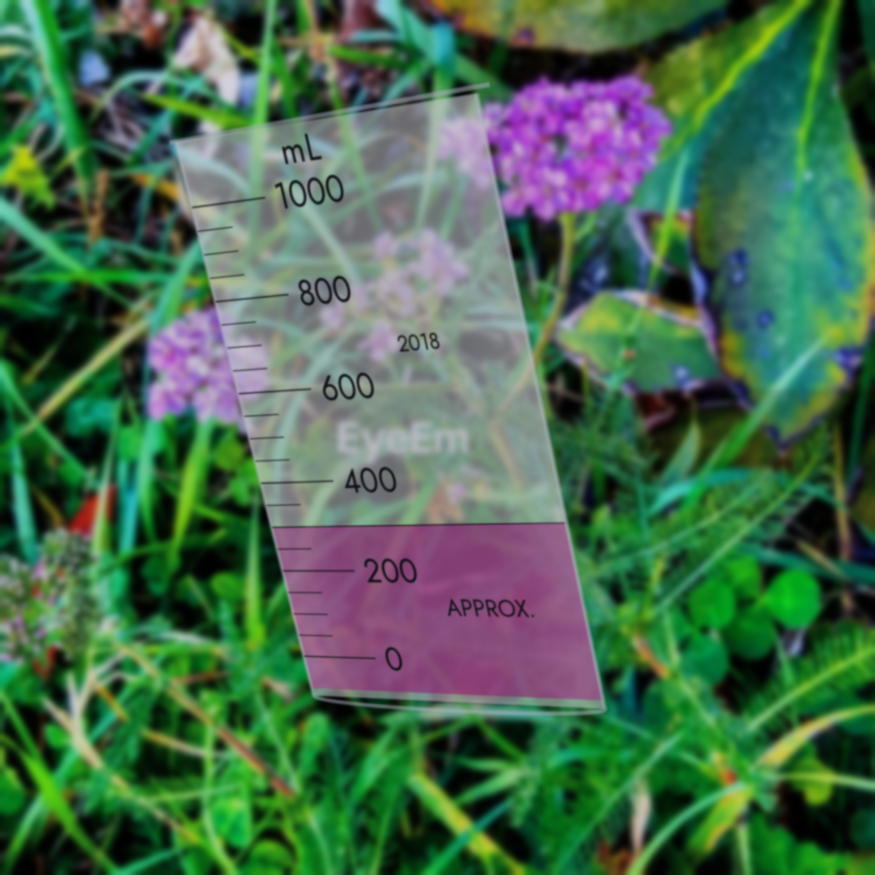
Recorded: value=300 unit=mL
